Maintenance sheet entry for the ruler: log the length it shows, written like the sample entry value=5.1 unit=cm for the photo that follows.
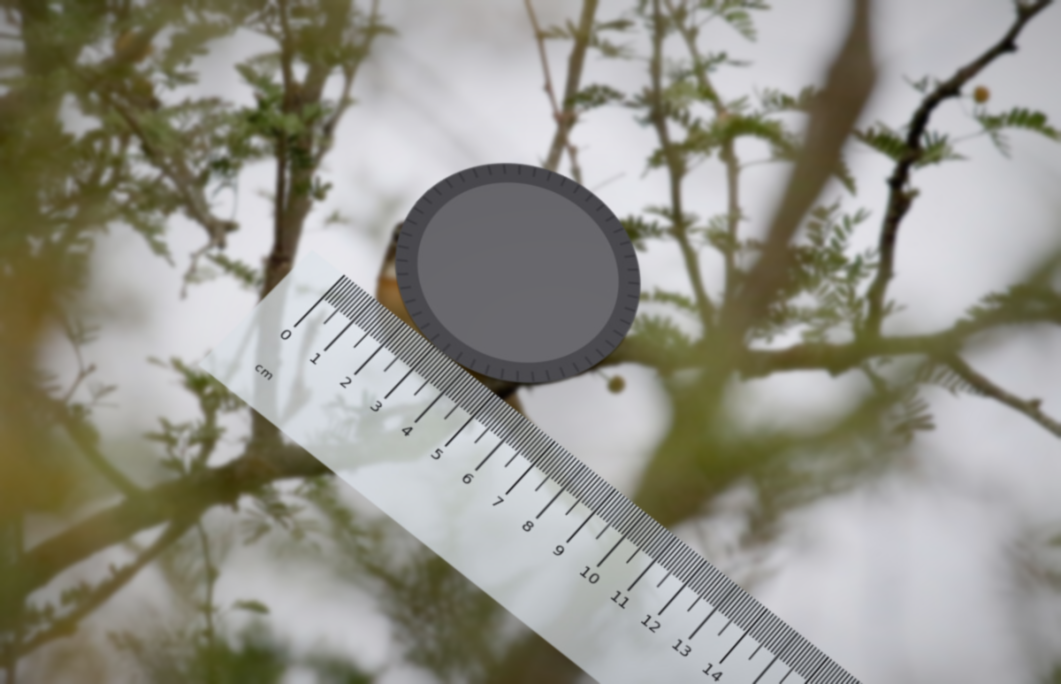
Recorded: value=6.5 unit=cm
